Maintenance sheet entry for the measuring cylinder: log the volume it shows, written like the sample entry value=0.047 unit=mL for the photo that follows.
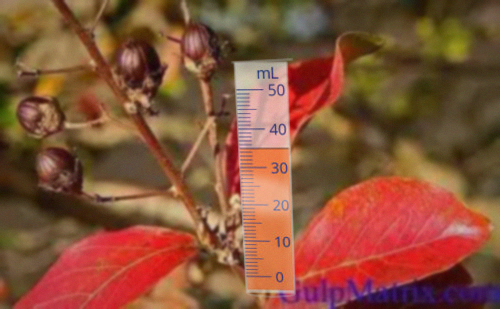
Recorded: value=35 unit=mL
